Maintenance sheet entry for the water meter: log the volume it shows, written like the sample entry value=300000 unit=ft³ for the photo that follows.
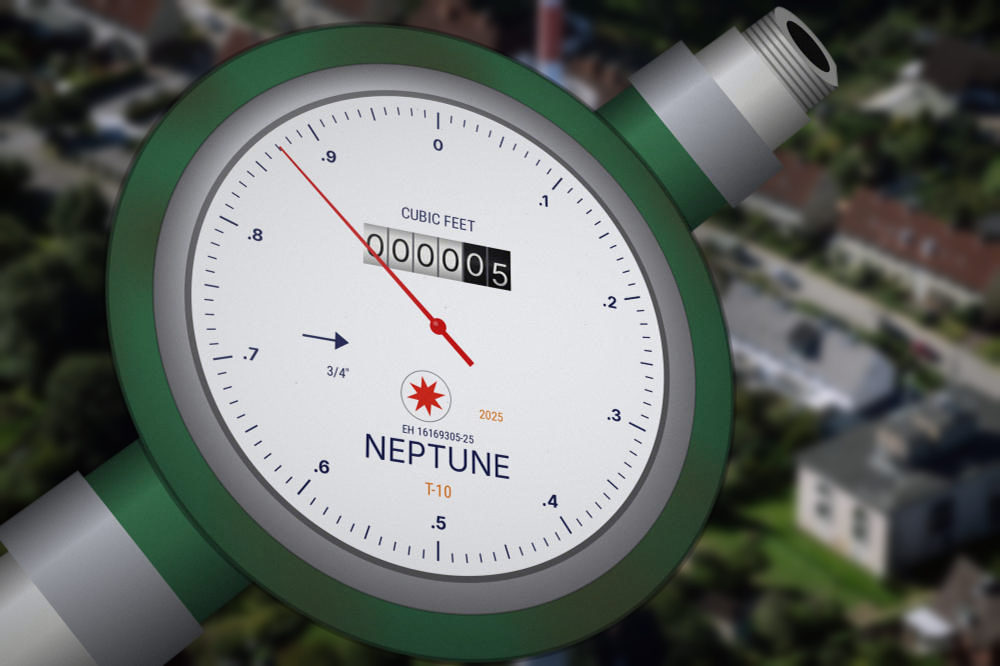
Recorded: value=4.87 unit=ft³
